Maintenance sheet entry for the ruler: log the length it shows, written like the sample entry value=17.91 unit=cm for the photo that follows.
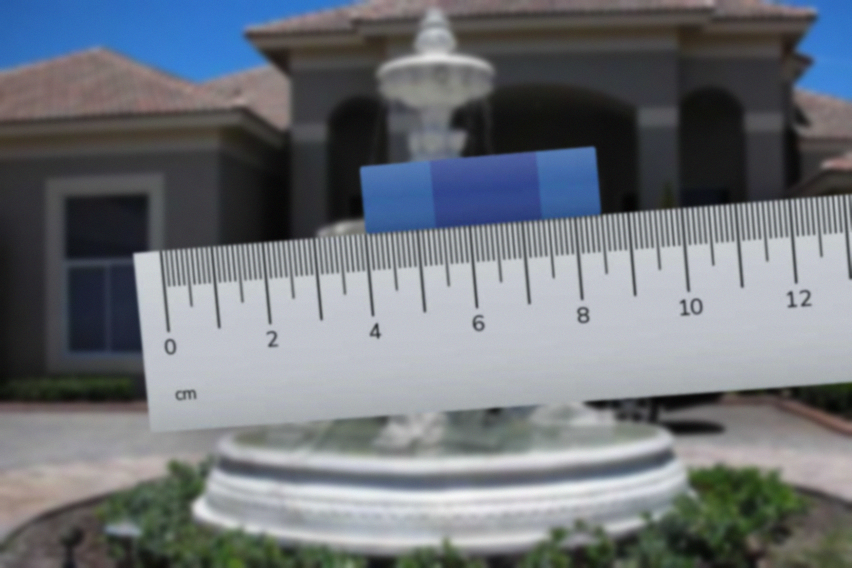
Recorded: value=4.5 unit=cm
